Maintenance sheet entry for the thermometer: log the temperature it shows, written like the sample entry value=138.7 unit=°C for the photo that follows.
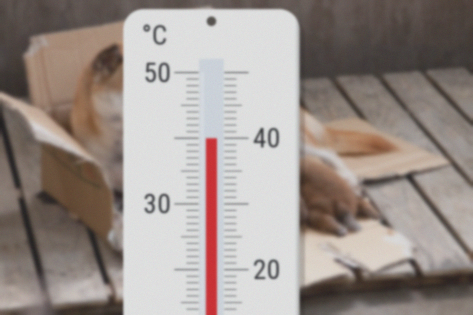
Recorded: value=40 unit=°C
